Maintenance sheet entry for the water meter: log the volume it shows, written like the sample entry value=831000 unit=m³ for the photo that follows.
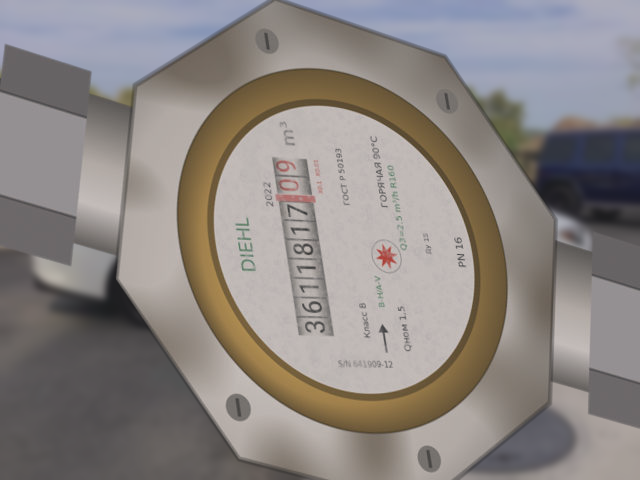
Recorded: value=3611817.09 unit=m³
